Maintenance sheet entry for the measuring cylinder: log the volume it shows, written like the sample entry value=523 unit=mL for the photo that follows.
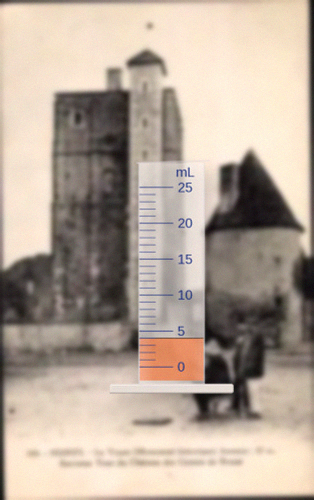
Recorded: value=4 unit=mL
